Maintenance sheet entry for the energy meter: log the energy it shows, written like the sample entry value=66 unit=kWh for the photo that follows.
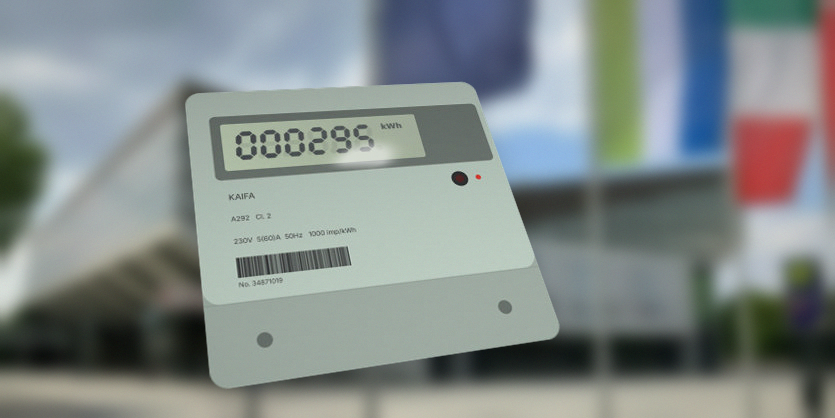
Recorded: value=295 unit=kWh
